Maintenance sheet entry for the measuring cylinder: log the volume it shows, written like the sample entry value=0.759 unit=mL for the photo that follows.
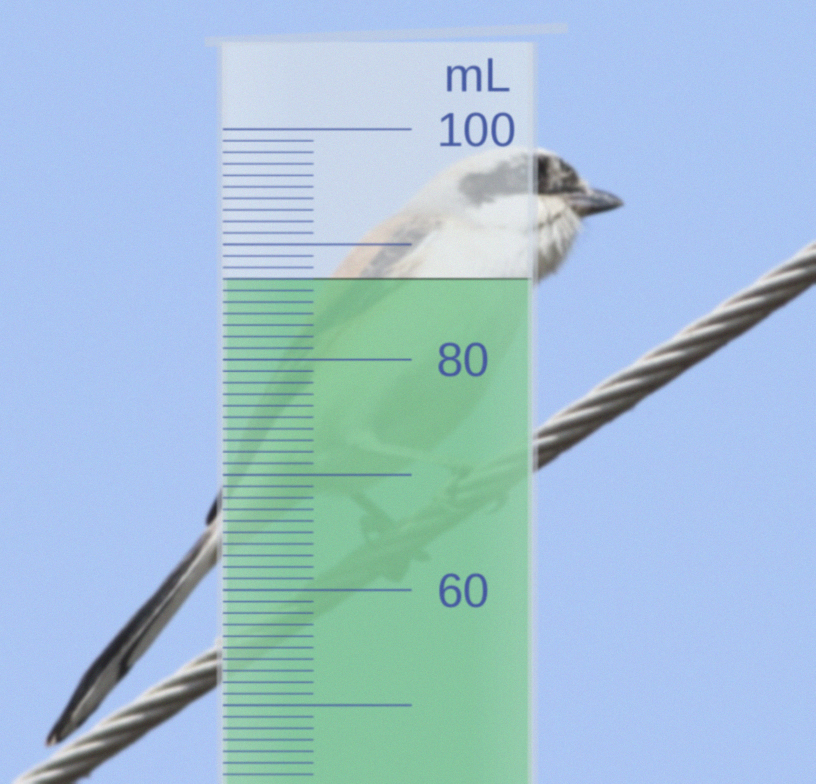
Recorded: value=87 unit=mL
